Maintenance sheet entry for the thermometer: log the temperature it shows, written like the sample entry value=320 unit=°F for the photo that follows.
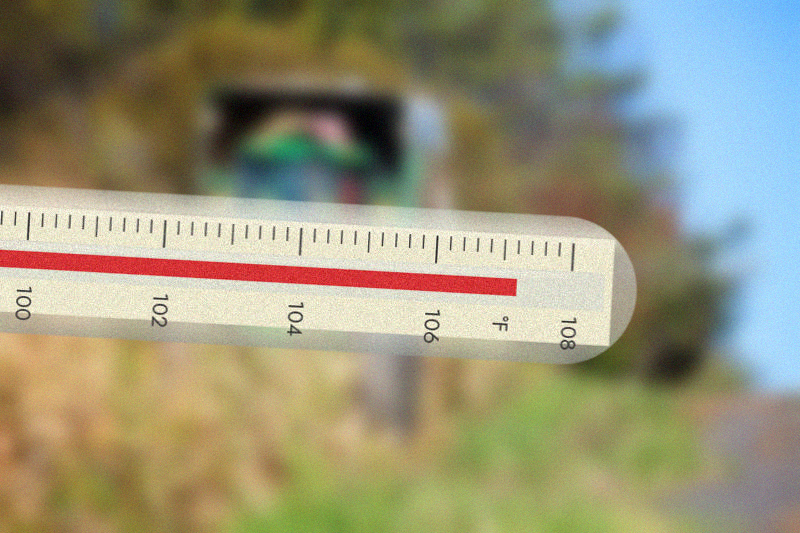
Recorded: value=107.2 unit=°F
